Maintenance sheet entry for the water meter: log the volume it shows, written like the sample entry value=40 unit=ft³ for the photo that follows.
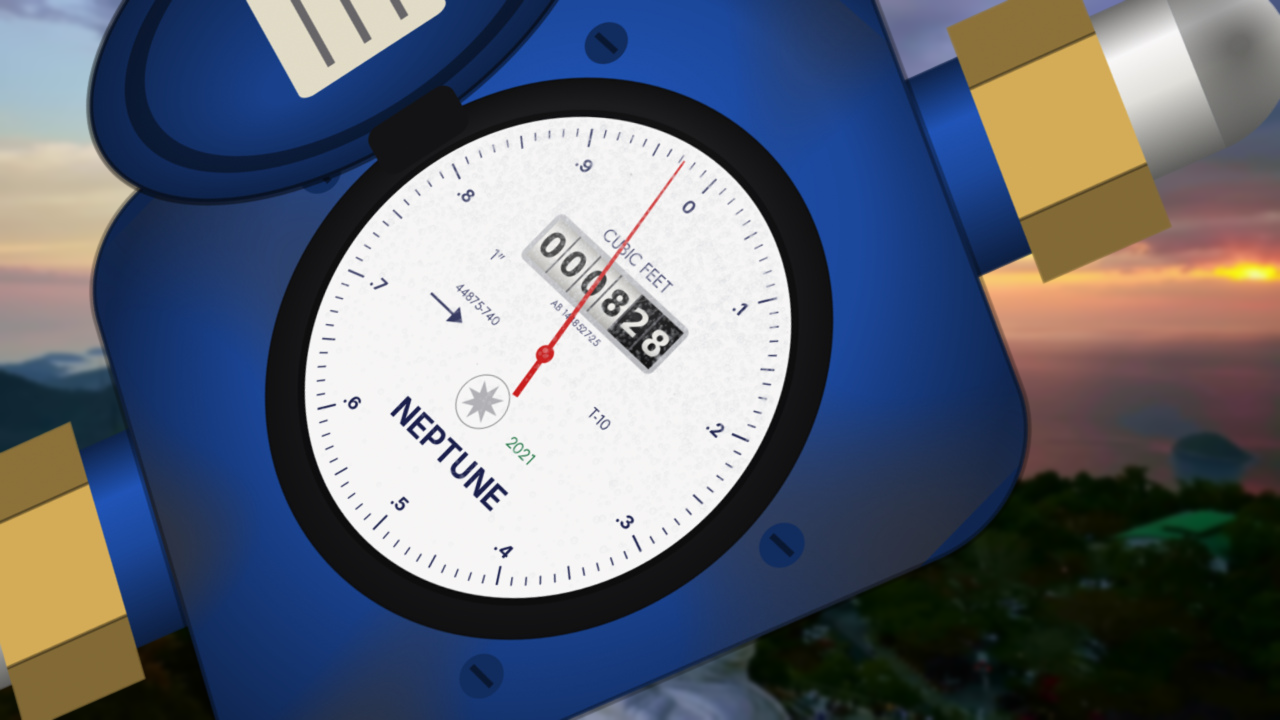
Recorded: value=827.97 unit=ft³
